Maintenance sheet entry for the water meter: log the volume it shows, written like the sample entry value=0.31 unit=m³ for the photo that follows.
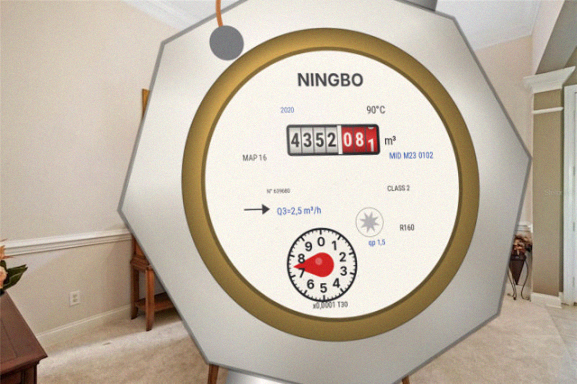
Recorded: value=4352.0807 unit=m³
